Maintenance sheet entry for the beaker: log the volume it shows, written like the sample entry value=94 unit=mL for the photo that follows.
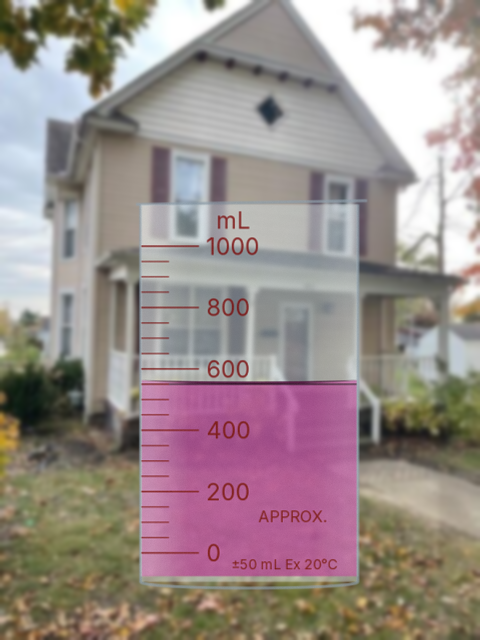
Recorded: value=550 unit=mL
